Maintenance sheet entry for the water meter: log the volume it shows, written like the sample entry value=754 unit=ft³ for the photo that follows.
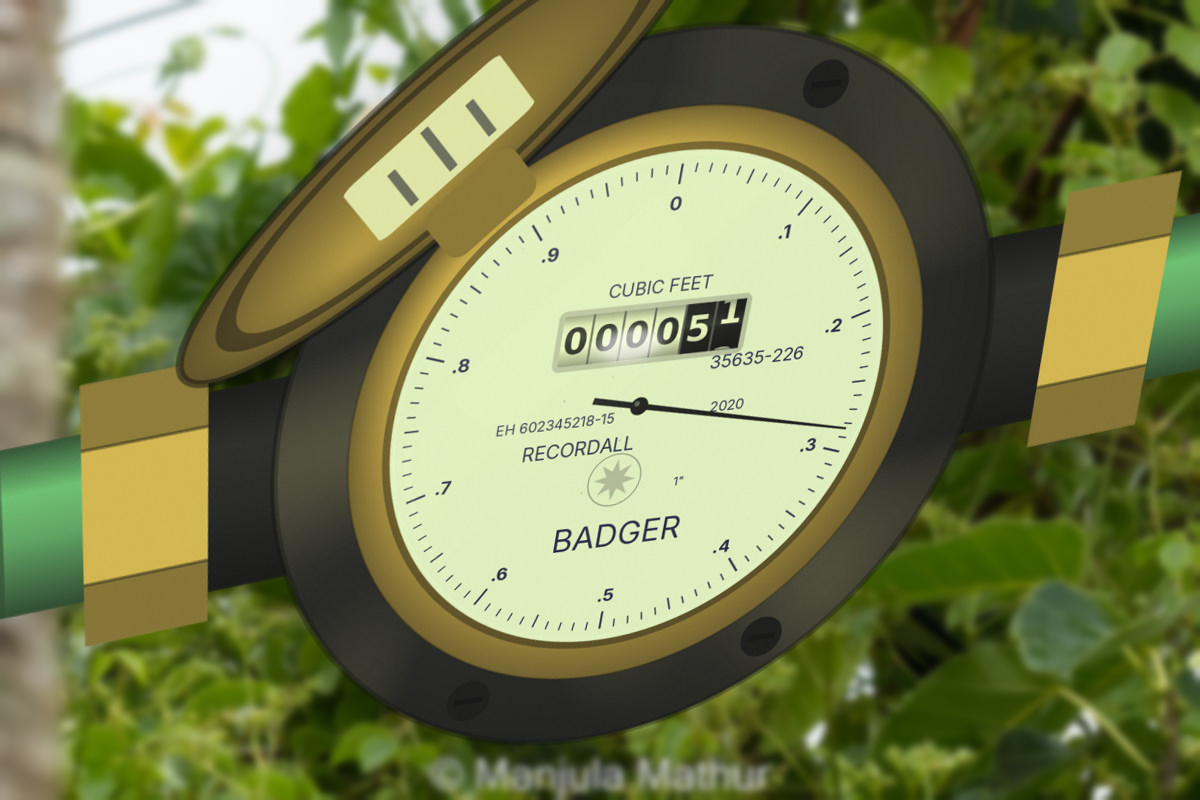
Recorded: value=51.28 unit=ft³
